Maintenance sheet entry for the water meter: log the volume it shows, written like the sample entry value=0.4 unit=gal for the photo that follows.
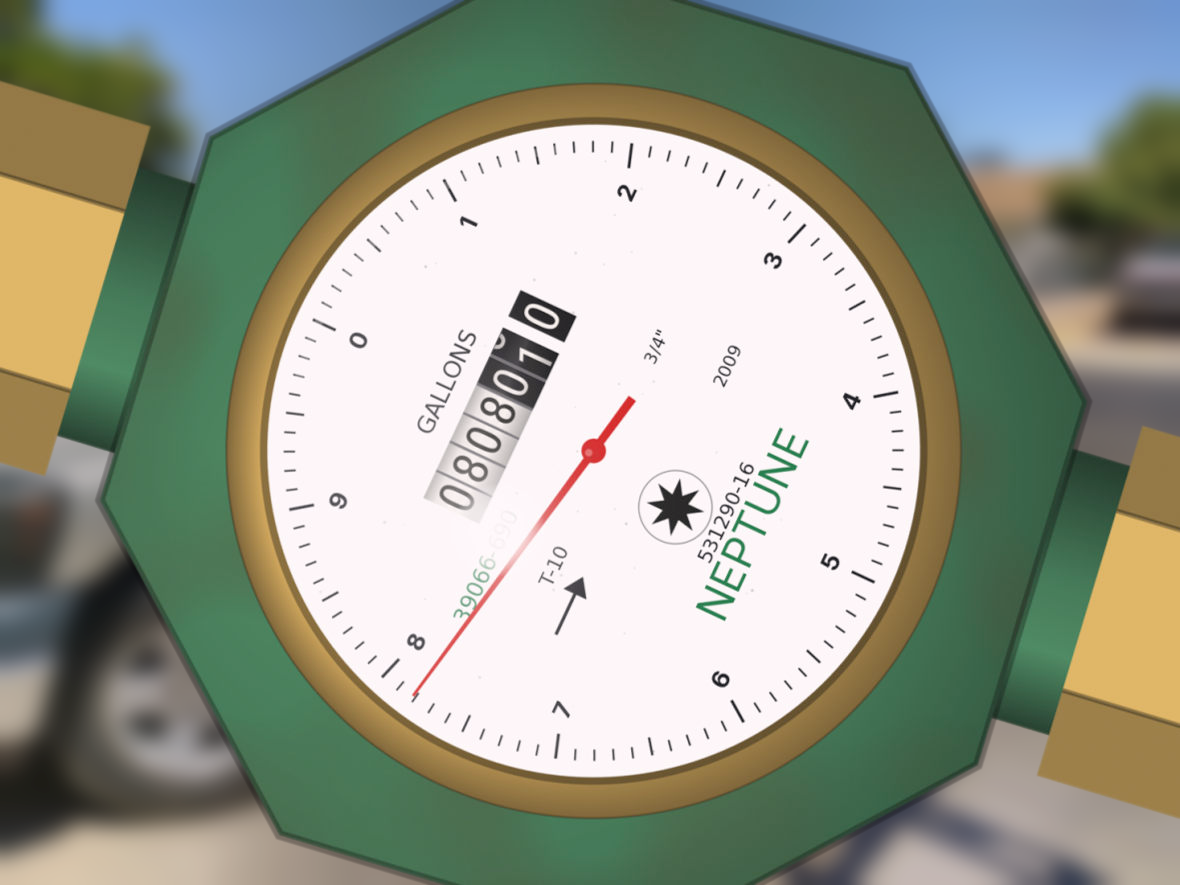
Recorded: value=808007.8 unit=gal
